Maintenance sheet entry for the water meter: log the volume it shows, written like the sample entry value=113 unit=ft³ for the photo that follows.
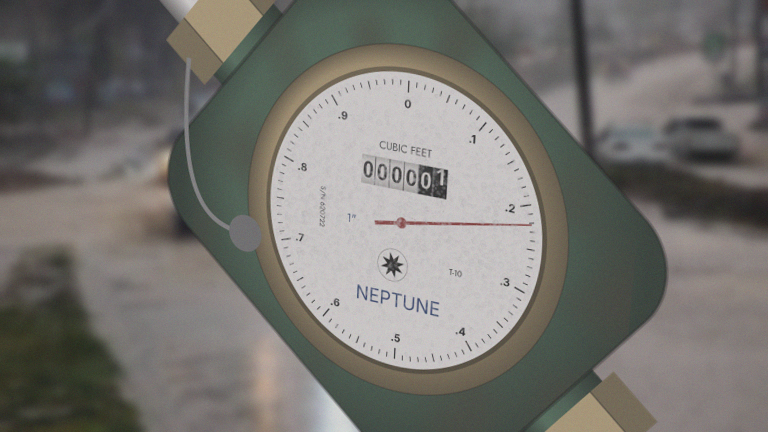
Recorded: value=1.22 unit=ft³
